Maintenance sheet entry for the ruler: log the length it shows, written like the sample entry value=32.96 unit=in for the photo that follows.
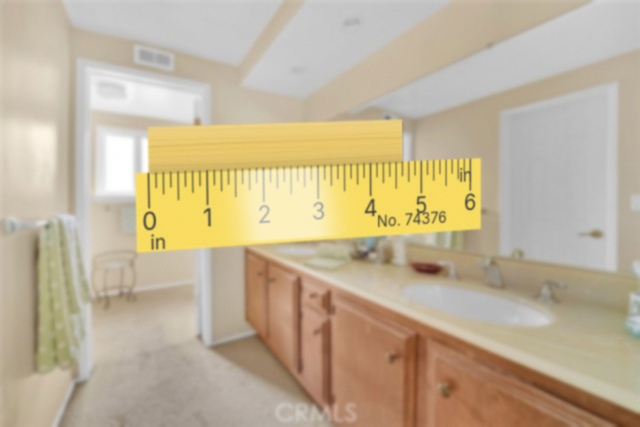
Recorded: value=4.625 unit=in
